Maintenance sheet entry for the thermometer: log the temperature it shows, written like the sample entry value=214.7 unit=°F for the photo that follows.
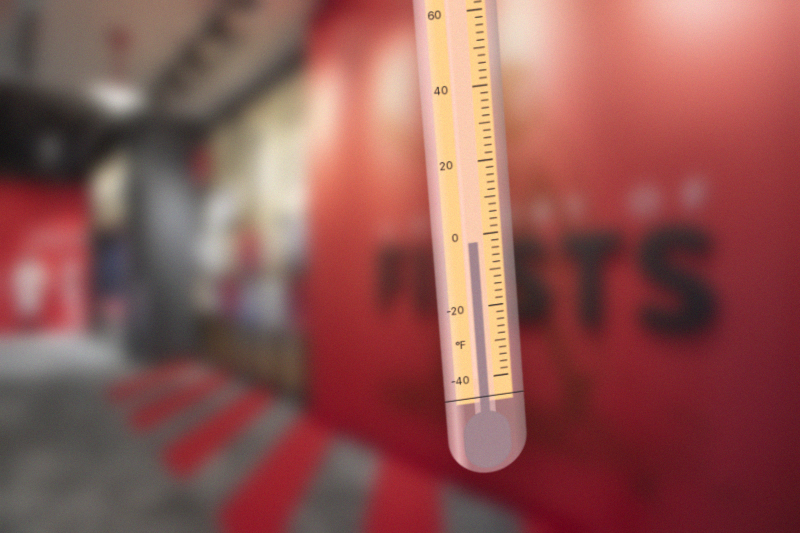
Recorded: value=-2 unit=°F
